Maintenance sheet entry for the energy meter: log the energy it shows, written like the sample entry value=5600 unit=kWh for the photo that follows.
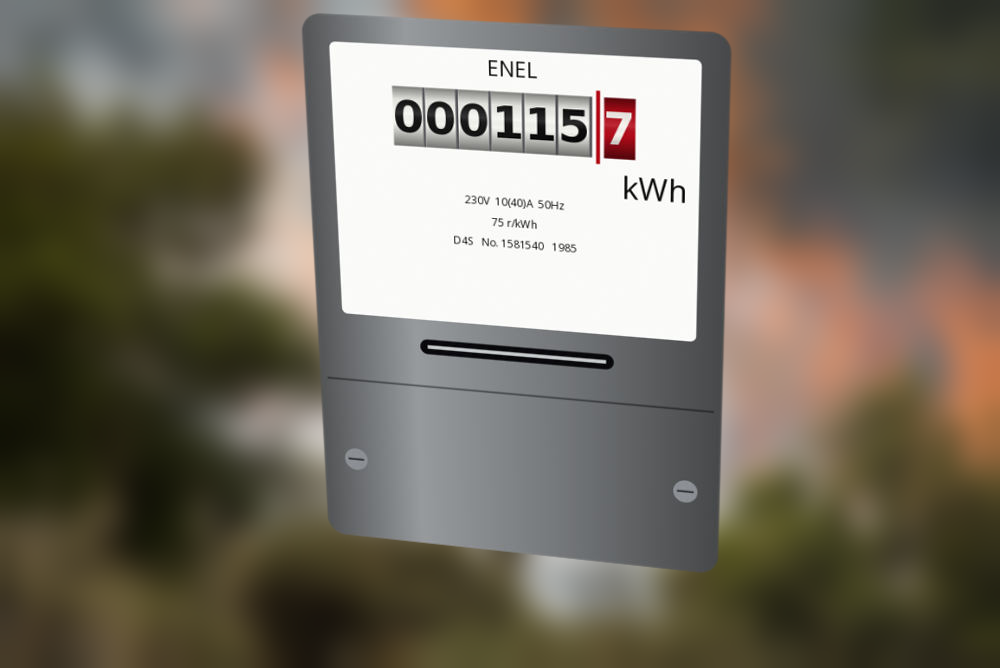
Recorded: value=115.7 unit=kWh
